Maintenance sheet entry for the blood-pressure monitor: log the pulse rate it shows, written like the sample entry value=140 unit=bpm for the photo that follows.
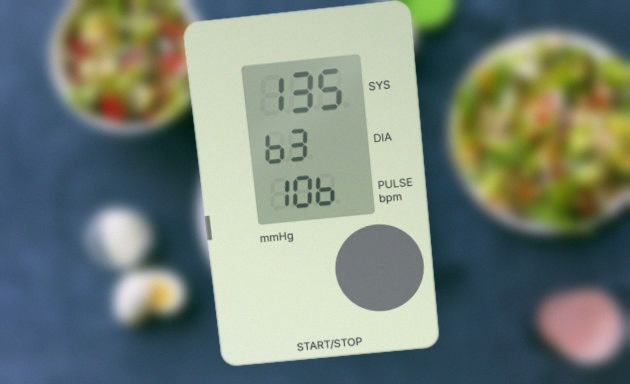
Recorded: value=106 unit=bpm
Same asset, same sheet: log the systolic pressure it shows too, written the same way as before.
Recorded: value=135 unit=mmHg
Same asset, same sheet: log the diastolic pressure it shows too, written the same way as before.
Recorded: value=63 unit=mmHg
